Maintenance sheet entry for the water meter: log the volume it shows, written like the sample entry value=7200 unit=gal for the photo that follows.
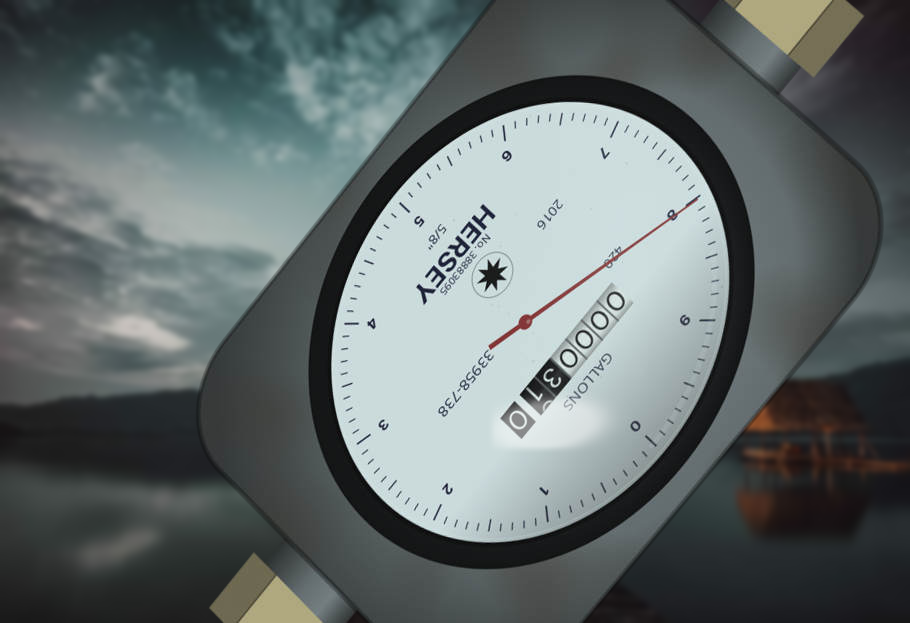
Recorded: value=308.0 unit=gal
